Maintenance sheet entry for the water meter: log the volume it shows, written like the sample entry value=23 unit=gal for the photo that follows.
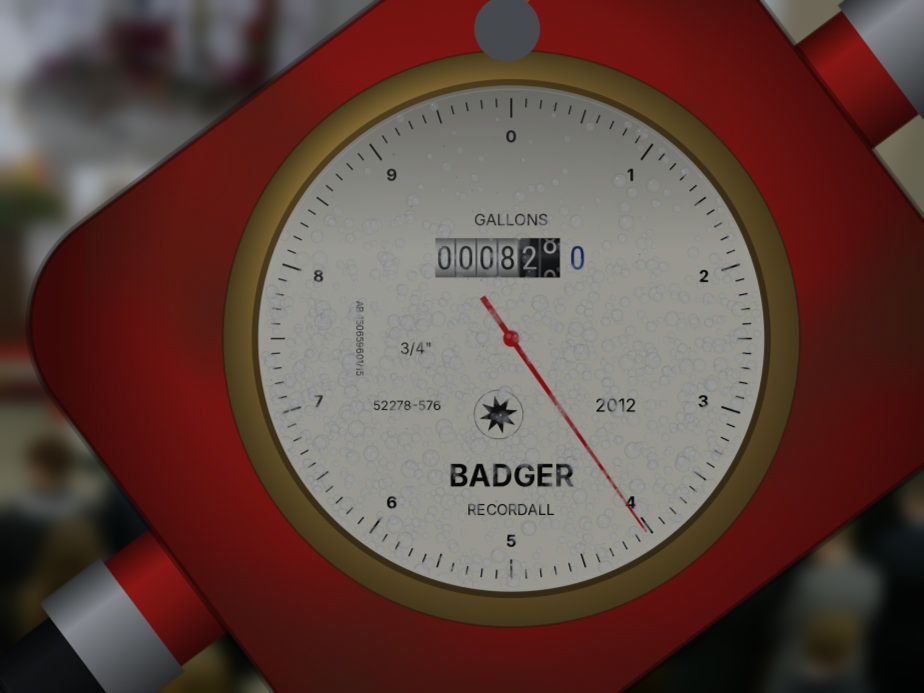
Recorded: value=8284.0 unit=gal
